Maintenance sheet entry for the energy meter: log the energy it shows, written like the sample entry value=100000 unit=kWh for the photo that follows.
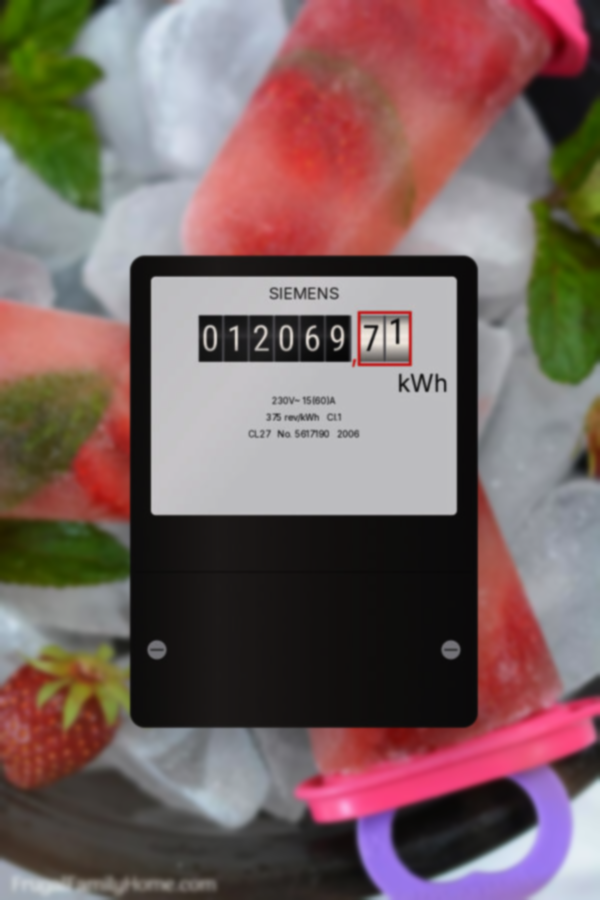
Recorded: value=12069.71 unit=kWh
